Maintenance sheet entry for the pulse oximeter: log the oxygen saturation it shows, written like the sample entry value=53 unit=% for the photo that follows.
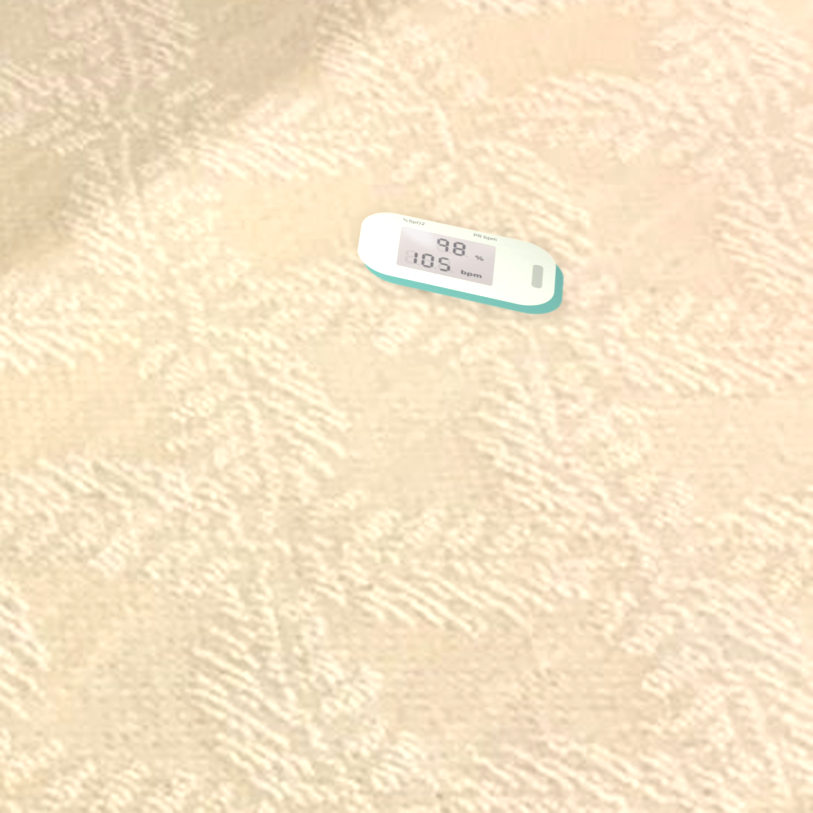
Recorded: value=98 unit=%
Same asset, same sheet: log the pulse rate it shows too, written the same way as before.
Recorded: value=105 unit=bpm
